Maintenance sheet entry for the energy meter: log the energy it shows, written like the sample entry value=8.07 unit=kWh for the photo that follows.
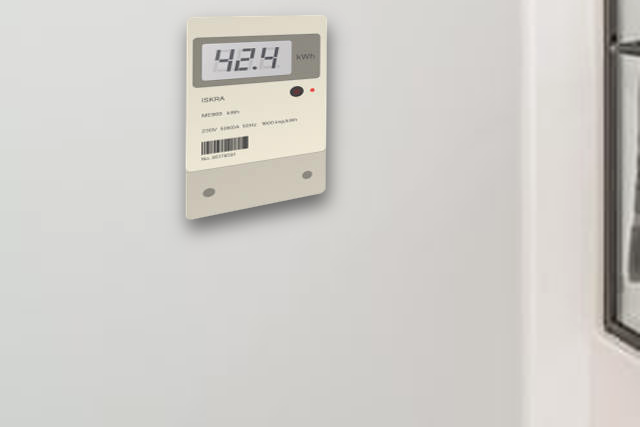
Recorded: value=42.4 unit=kWh
